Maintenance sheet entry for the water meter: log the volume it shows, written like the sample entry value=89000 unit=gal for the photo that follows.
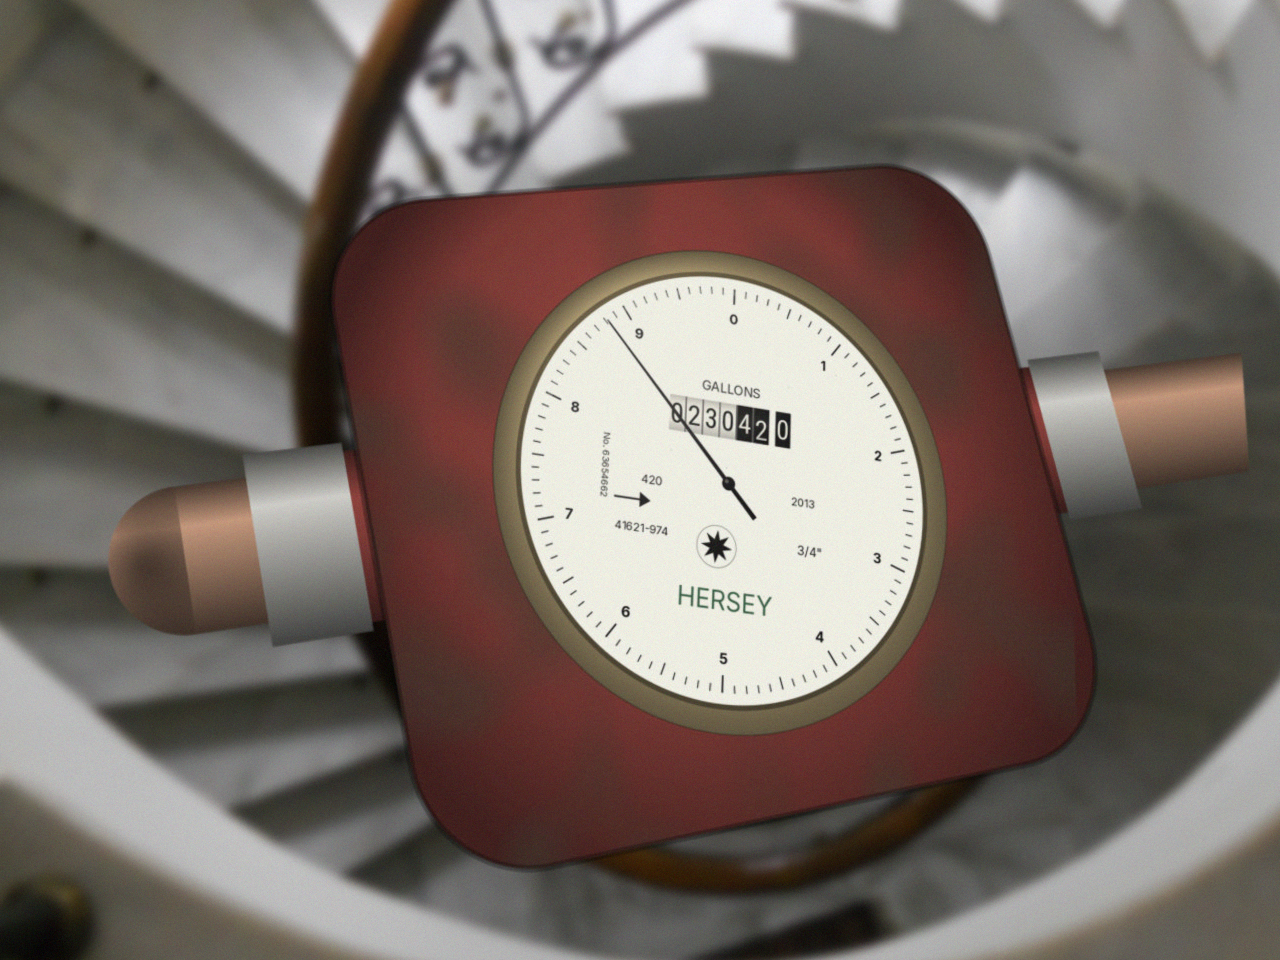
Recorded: value=230418.8 unit=gal
